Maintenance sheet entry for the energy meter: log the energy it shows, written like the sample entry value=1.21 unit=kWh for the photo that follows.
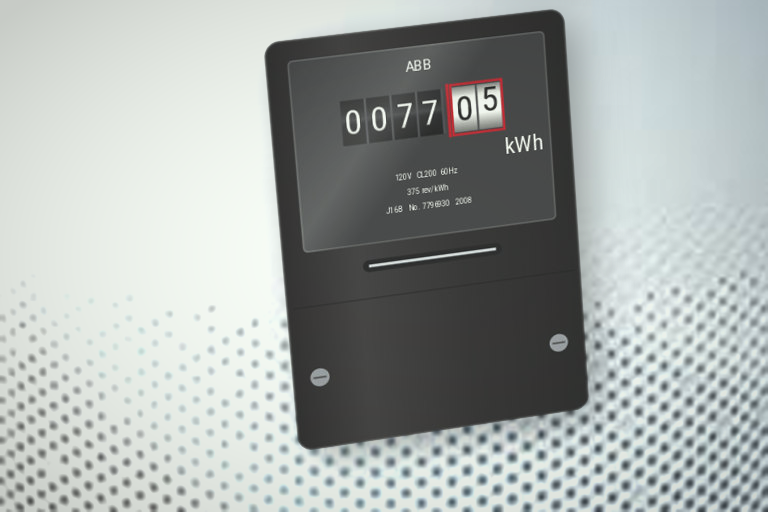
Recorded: value=77.05 unit=kWh
